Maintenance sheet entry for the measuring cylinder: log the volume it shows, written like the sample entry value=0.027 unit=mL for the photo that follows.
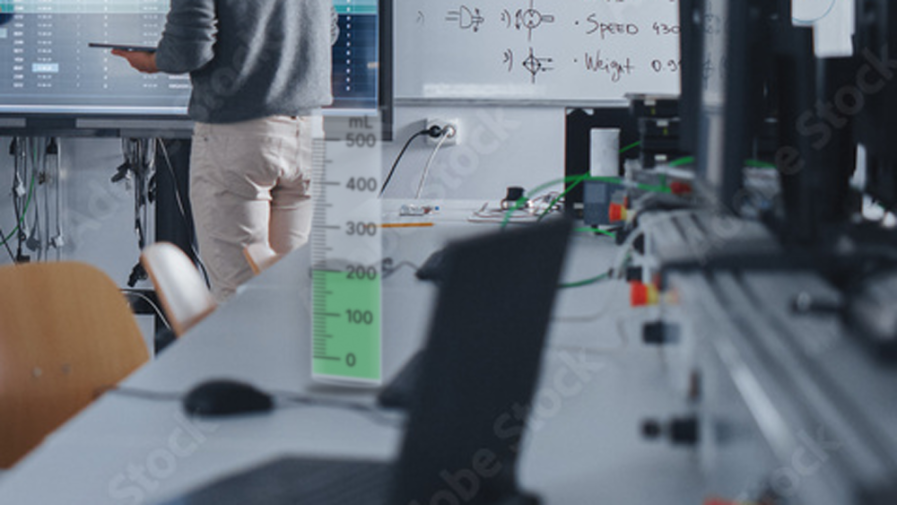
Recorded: value=200 unit=mL
